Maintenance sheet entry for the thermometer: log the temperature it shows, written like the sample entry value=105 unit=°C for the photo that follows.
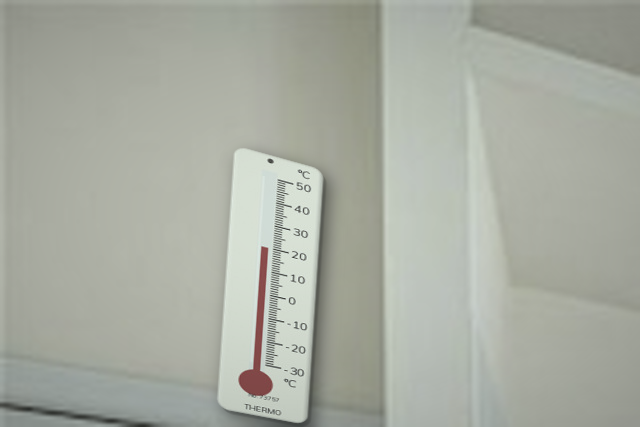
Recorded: value=20 unit=°C
